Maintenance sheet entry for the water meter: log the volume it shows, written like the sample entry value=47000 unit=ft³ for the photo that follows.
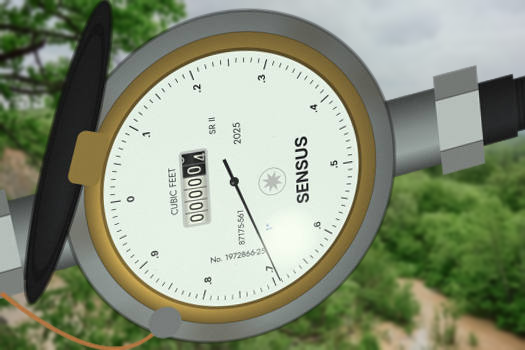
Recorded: value=3.69 unit=ft³
